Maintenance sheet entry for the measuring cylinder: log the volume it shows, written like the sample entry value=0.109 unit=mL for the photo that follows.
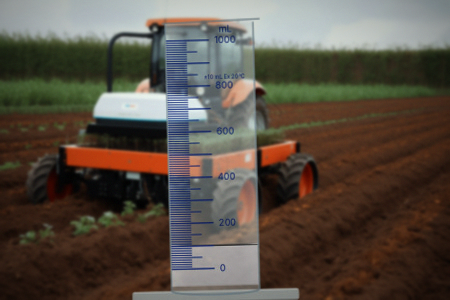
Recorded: value=100 unit=mL
